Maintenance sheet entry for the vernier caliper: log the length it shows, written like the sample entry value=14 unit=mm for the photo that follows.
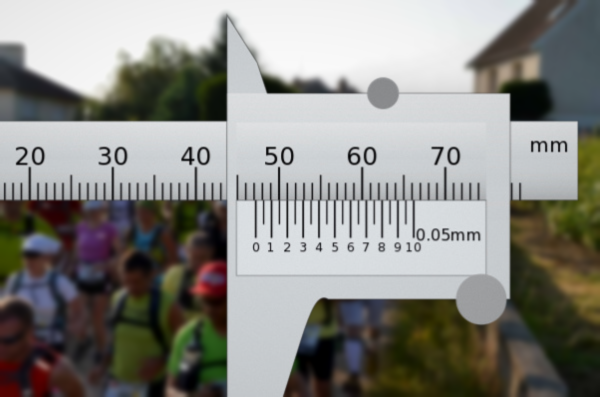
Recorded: value=47.2 unit=mm
